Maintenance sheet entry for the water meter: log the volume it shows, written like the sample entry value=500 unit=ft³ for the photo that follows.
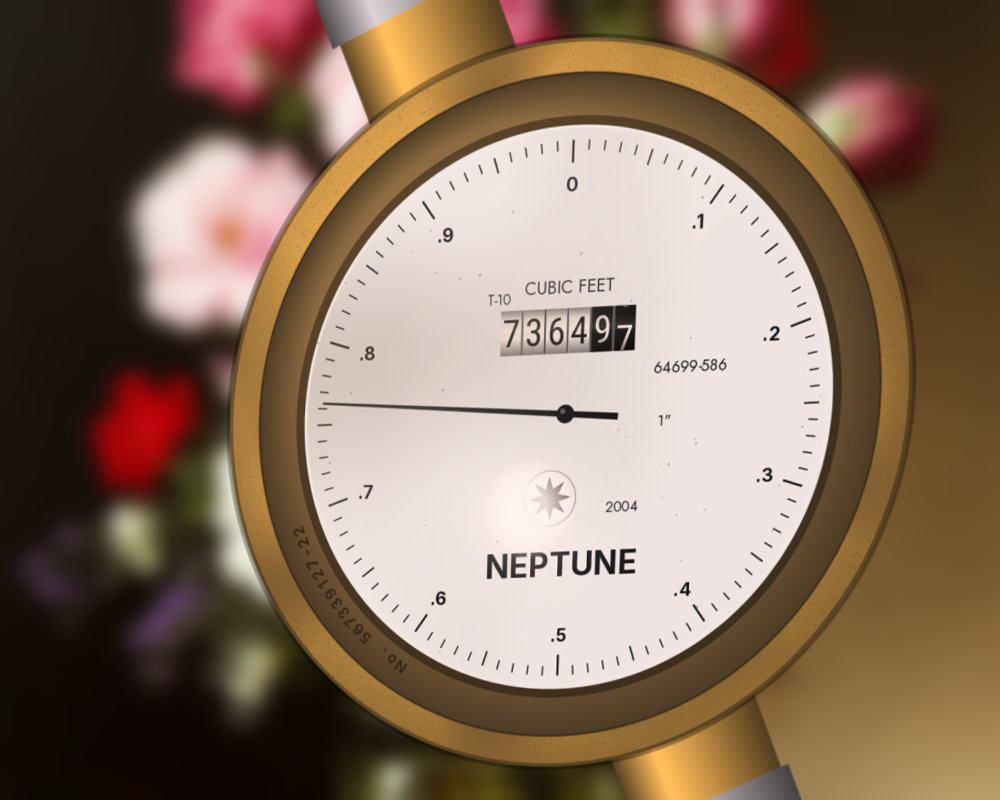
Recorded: value=736496.76 unit=ft³
